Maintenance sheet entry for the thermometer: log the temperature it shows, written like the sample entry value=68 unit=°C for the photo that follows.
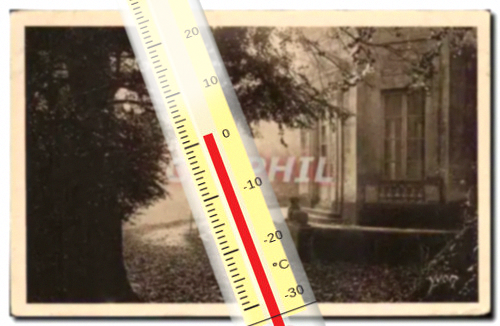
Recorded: value=1 unit=°C
